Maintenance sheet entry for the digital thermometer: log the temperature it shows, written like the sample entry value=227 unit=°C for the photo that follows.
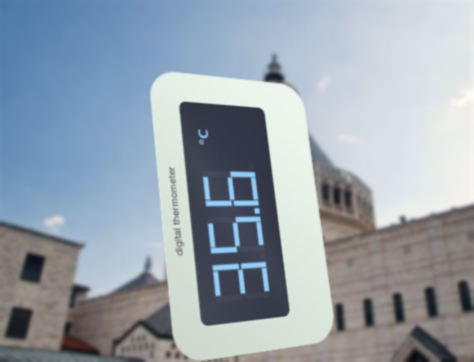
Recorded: value=35.6 unit=°C
